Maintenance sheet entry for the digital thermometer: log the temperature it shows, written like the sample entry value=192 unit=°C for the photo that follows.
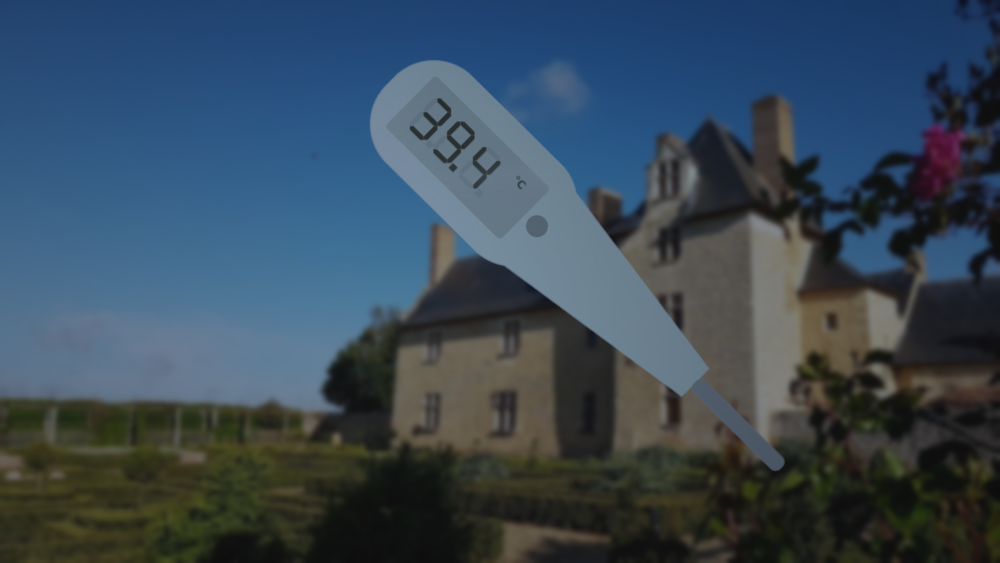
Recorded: value=39.4 unit=°C
